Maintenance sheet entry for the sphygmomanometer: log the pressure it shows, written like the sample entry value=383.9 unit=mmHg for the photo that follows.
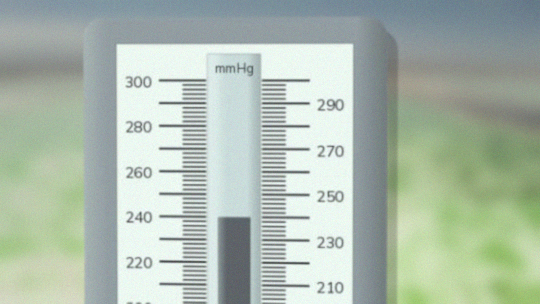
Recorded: value=240 unit=mmHg
